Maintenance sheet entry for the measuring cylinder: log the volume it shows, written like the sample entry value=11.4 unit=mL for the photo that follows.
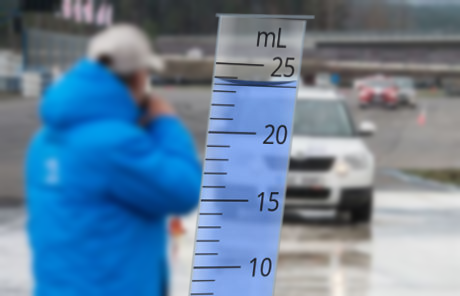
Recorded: value=23.5 unit=mL
